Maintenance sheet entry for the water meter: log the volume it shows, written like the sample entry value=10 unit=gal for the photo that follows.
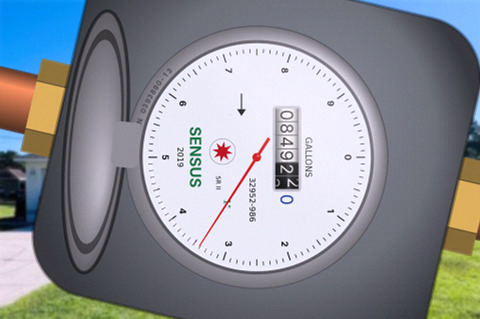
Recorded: value=849223.4 unit=gal
